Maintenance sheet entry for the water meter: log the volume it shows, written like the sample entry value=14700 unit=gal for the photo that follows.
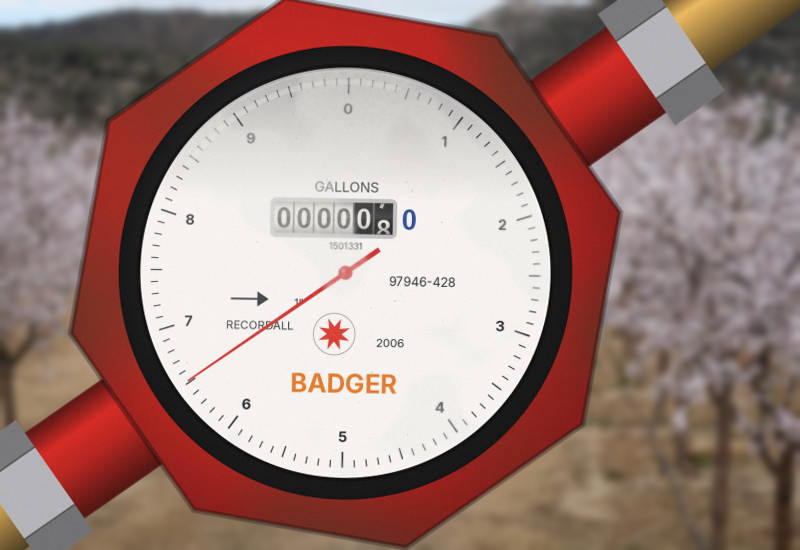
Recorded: value=76.5 unit=gal
